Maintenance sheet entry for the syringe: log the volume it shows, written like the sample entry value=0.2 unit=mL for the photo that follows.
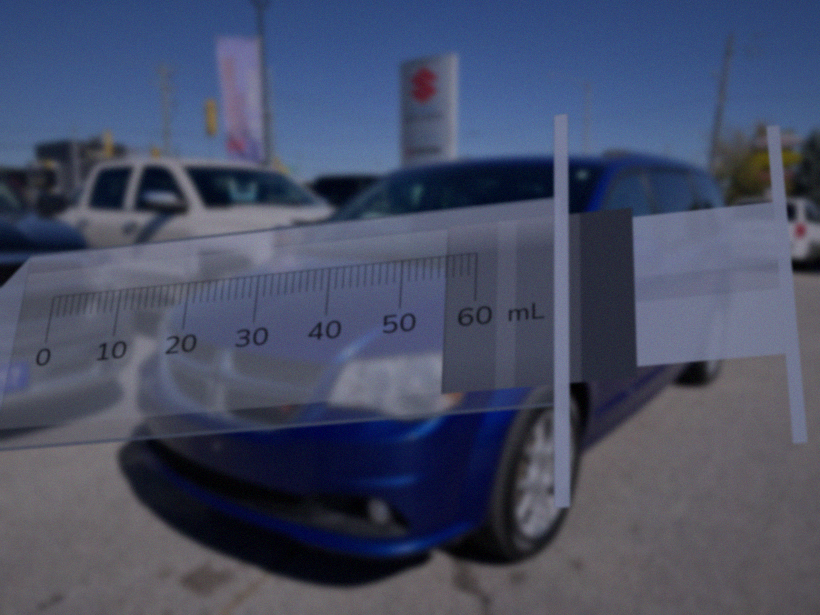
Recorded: value=56 unit=mL
